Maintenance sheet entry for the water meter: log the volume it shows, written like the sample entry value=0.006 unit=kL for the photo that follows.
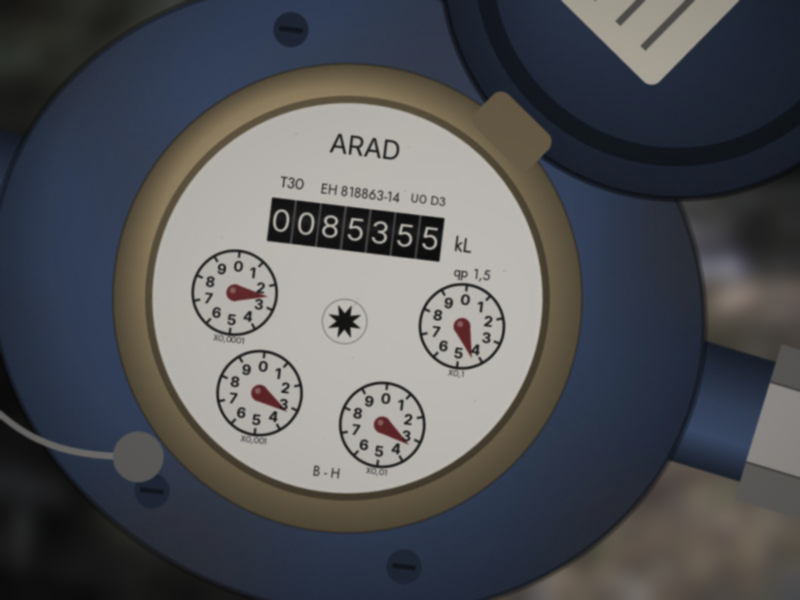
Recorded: value=85355.4332 unit=kL
